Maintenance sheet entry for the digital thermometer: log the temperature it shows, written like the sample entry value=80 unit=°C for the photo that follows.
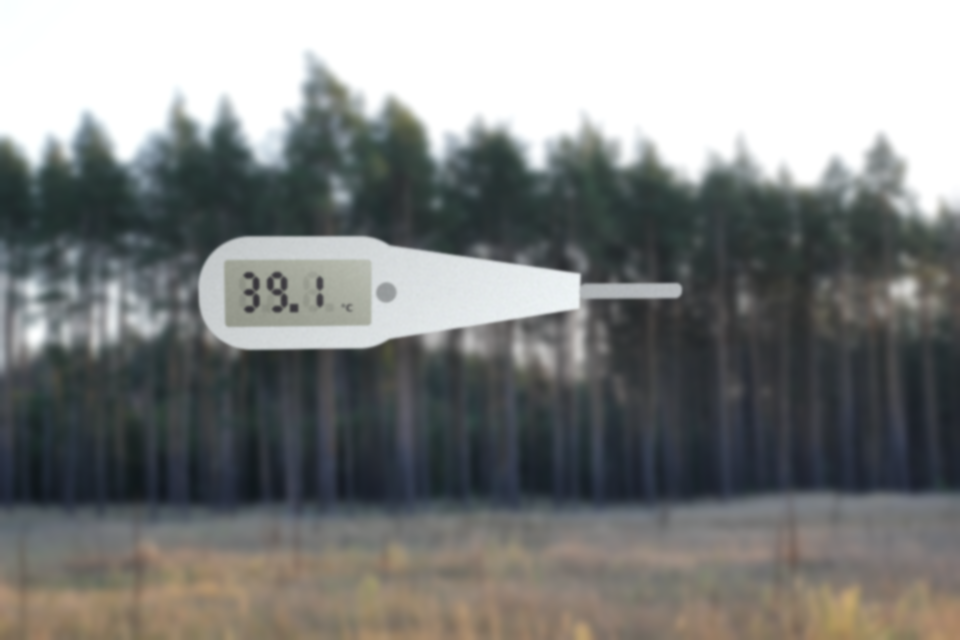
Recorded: value=39.1 unit=°C
